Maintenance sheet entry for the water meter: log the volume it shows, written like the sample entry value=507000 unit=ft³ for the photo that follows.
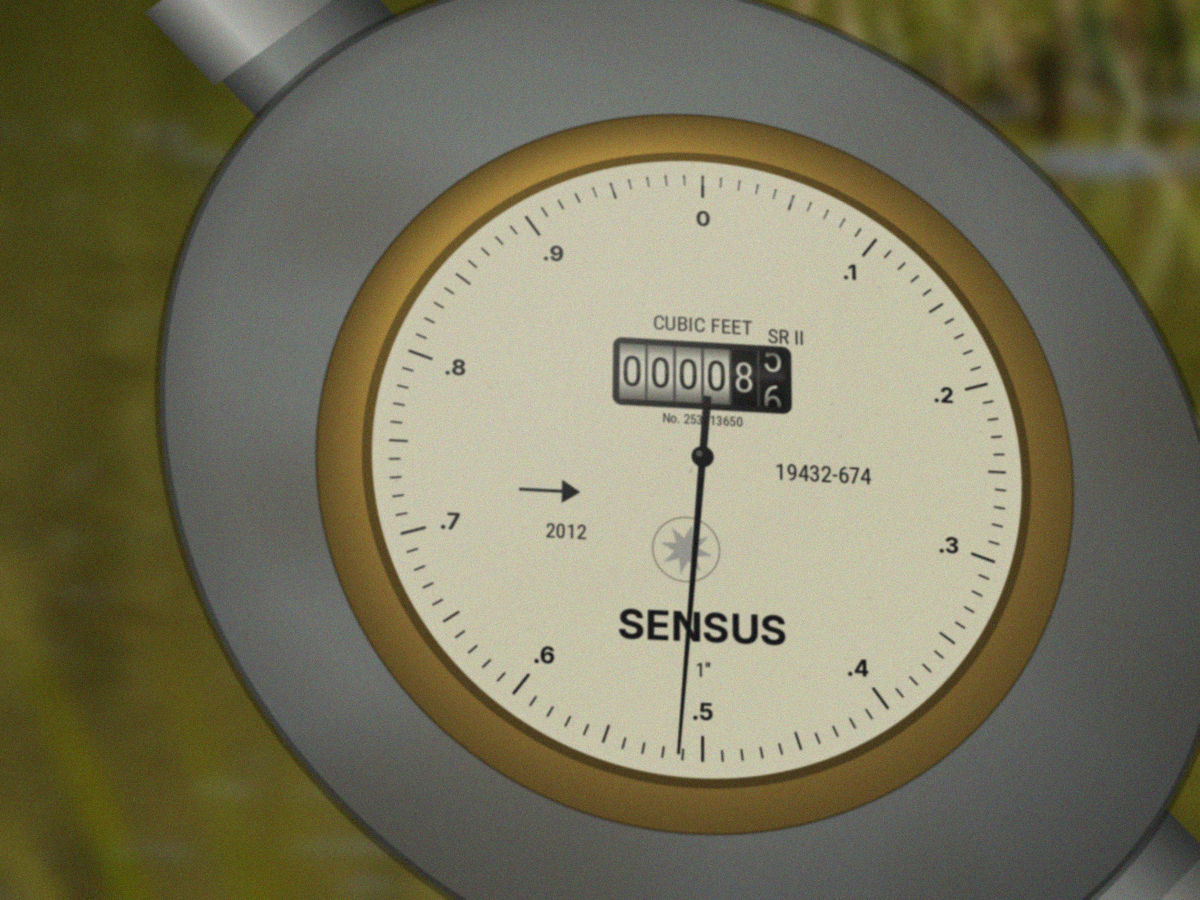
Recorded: value=85.51 unit=ft³
